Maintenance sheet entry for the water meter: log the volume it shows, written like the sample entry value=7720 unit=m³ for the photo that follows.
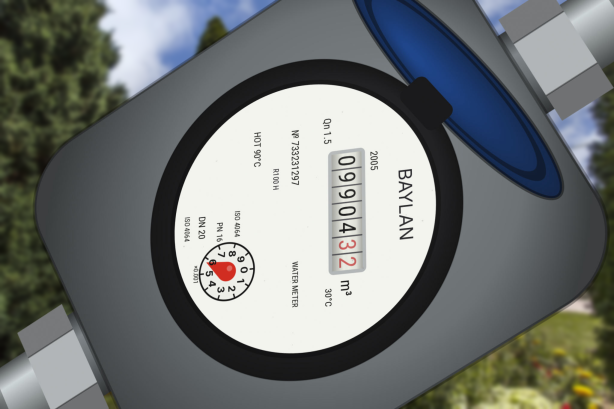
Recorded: value=9904.325 unit=m³
